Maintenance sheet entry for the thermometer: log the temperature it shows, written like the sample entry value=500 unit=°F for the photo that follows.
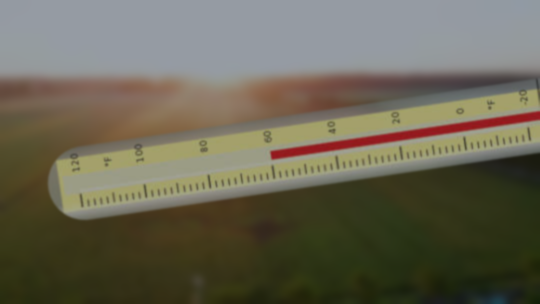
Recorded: value=60 unit=°F
